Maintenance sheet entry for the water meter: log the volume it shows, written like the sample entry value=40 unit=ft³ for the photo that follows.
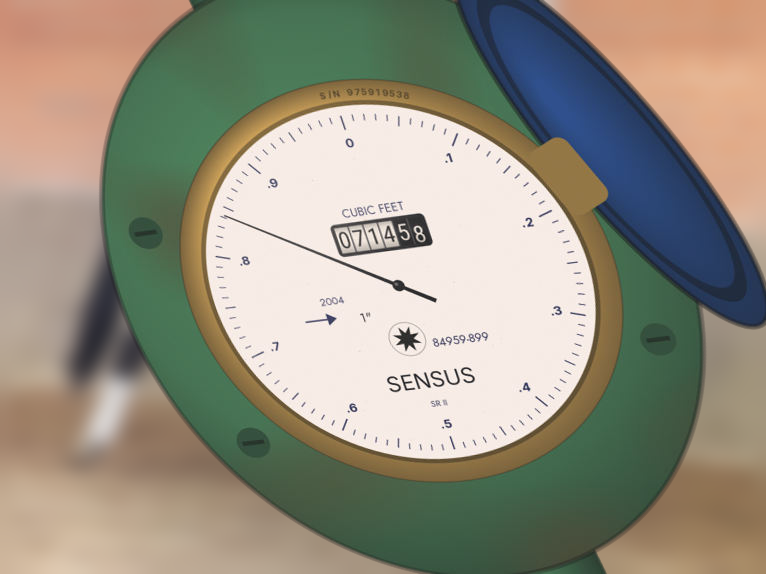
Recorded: value=71457.84 unit=ft³
